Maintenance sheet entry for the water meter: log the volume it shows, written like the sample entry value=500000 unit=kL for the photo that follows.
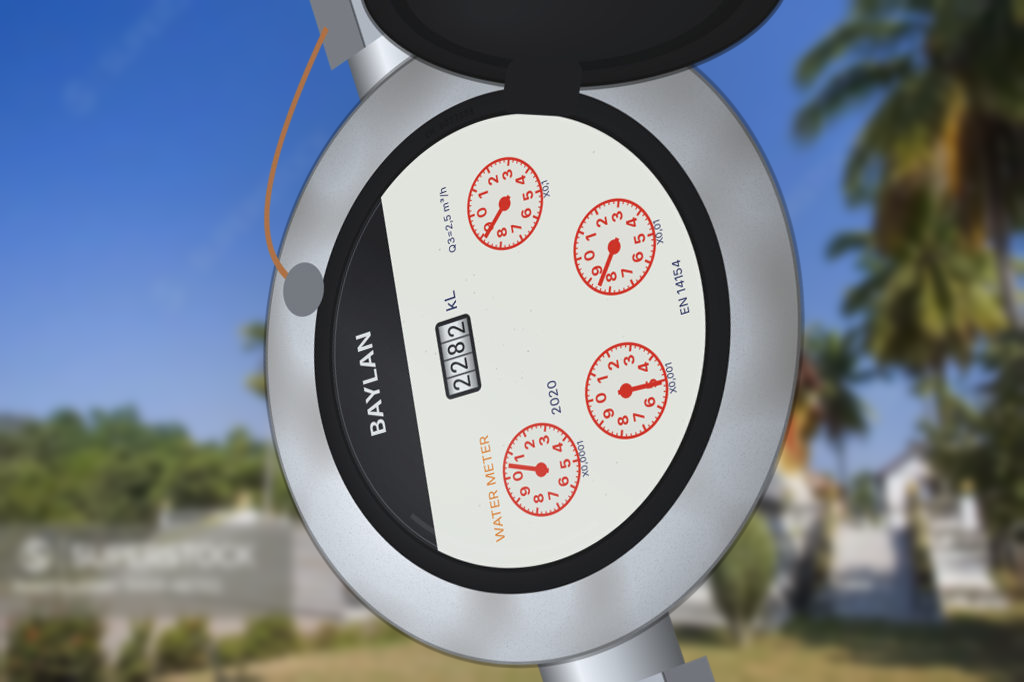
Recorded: value=2281.8850 unit=kL
